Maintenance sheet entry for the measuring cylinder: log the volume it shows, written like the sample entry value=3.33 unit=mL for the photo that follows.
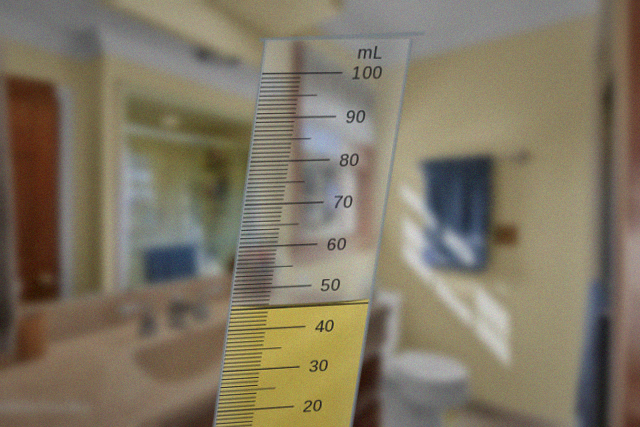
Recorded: value=45 unit=mL
